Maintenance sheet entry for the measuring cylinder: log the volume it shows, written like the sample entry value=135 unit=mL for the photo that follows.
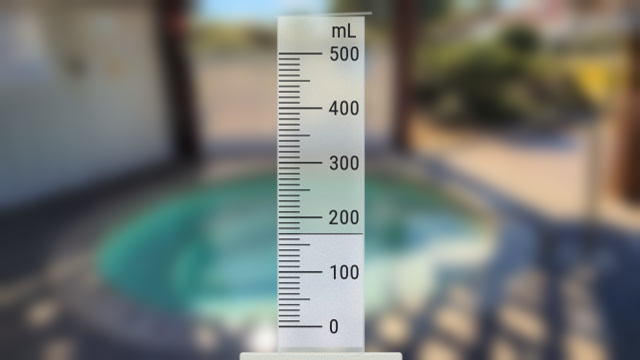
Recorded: value=170 unit=mL
